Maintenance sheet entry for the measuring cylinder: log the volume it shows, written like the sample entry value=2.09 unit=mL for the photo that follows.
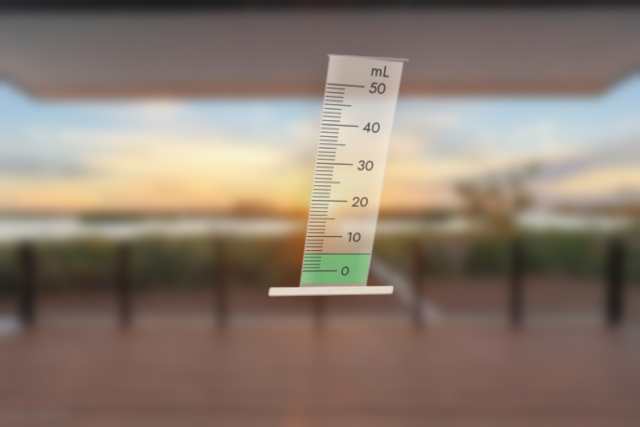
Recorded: value=5 unit=mL
